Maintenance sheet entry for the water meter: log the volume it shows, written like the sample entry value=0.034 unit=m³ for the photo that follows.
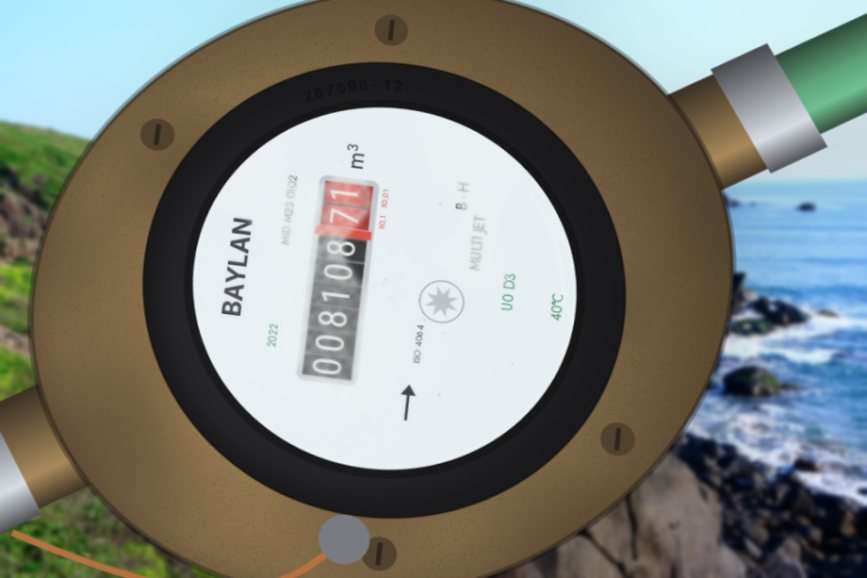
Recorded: value=8108.71 unit=m³
